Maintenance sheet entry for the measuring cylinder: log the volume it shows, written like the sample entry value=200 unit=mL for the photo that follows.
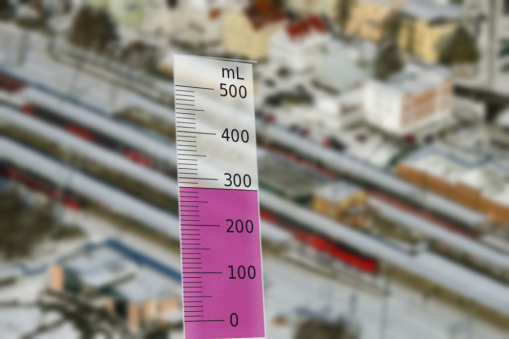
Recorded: value=280 unit=mL
